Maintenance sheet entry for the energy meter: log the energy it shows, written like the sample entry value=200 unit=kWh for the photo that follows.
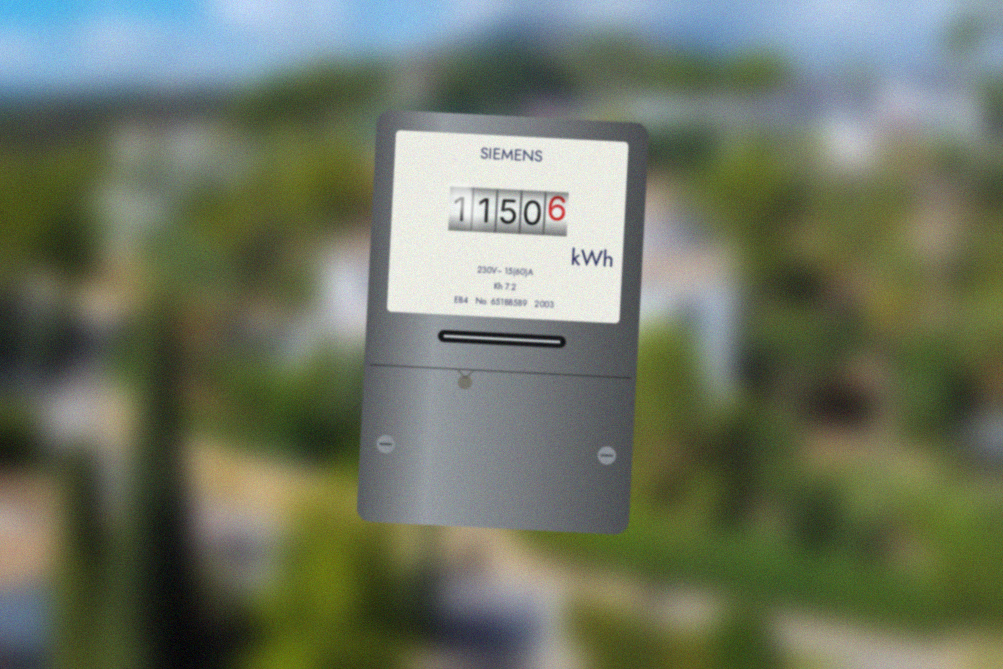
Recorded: value=1150.6 unit=kWh
